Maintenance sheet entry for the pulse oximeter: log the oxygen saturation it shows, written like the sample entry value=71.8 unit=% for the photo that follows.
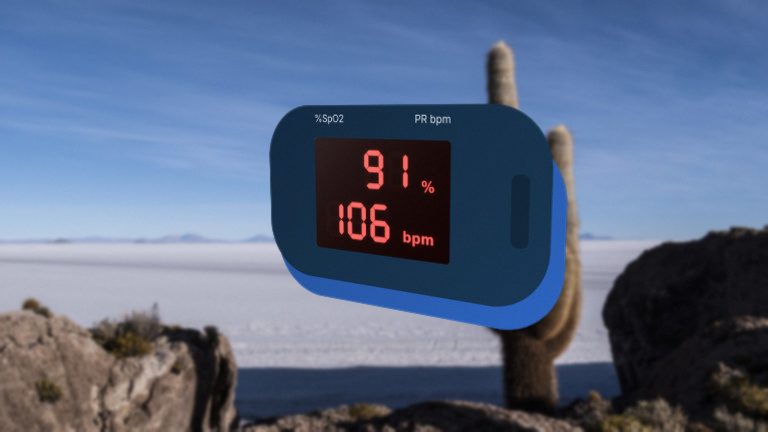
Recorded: value=91 unit=%
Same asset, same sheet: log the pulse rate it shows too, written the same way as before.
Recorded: value=106 unit=bpm
